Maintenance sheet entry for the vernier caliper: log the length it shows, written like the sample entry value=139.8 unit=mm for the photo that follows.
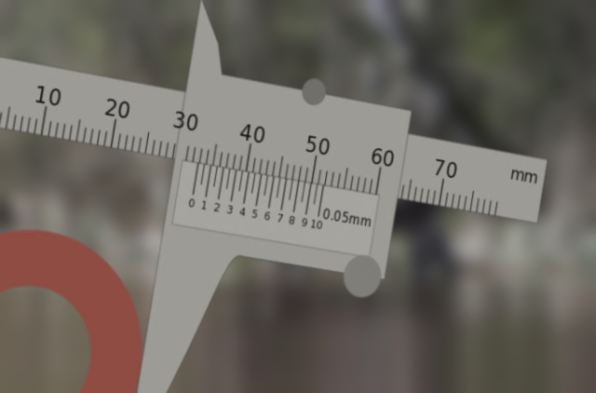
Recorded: value=32.8 unit=mm
